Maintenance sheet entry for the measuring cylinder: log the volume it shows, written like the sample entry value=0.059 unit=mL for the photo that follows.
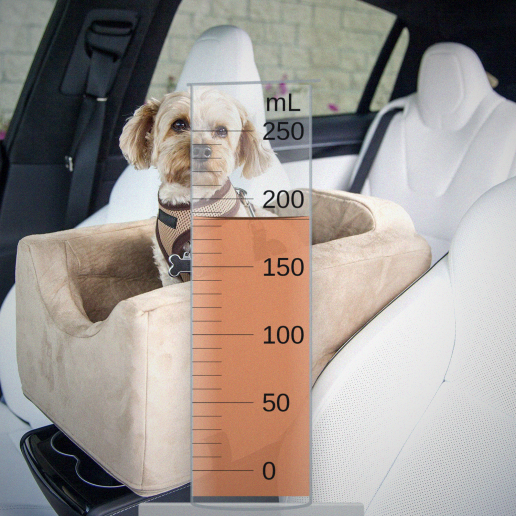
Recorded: value=185 unit=mL
